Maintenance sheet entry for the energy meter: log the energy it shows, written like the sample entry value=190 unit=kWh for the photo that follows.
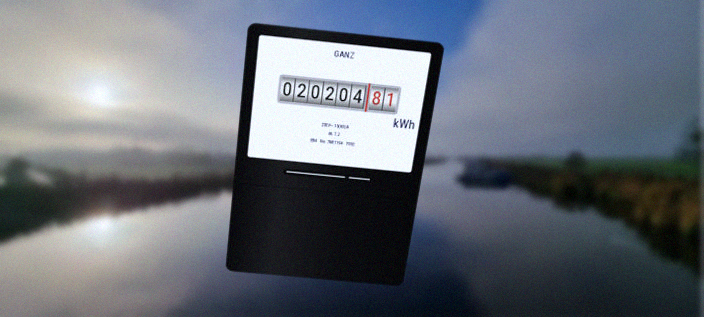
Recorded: value=20204.81 unit=kWh
